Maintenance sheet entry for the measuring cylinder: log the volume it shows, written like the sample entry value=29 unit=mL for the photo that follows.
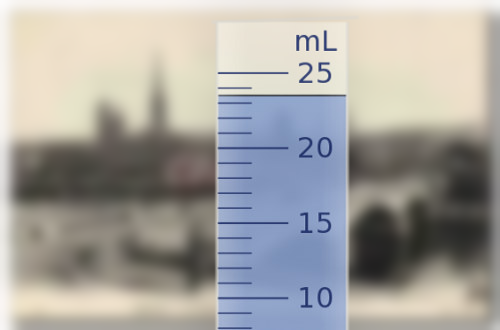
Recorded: value=23.5 unit=mL
